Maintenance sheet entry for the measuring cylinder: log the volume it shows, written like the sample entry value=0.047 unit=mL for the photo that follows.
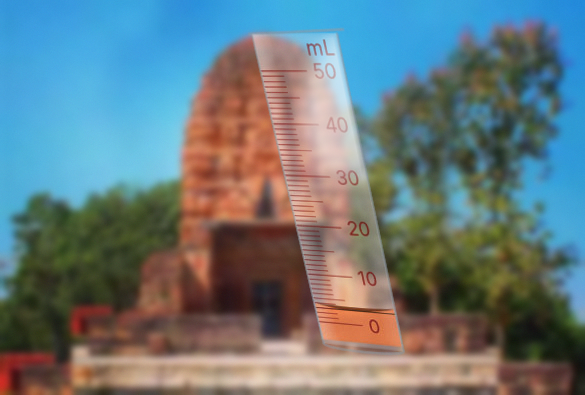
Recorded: value=3 unit=mL
